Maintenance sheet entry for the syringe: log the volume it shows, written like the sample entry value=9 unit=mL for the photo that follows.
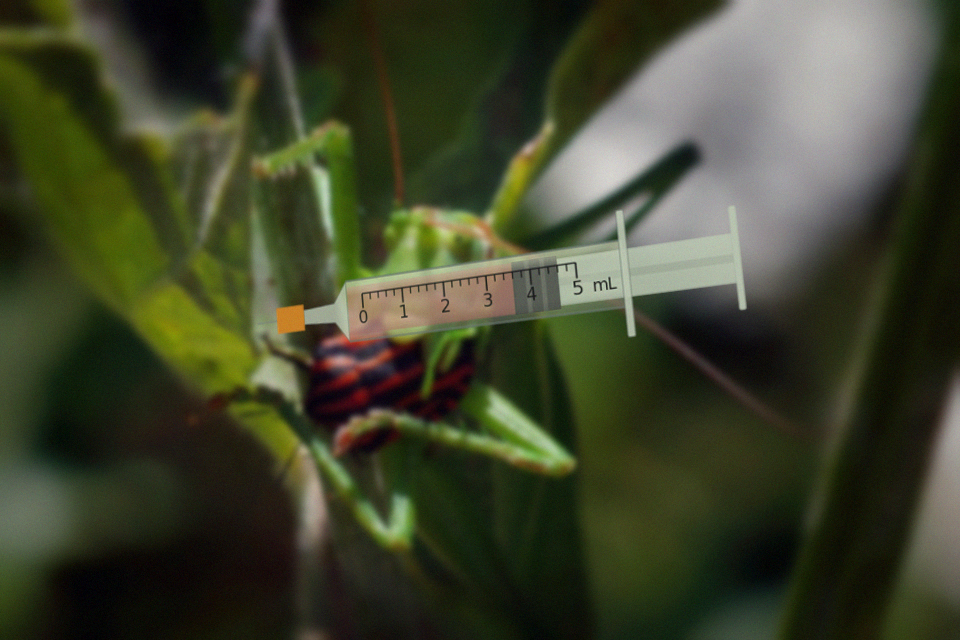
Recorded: value=3.6 unit=mL
